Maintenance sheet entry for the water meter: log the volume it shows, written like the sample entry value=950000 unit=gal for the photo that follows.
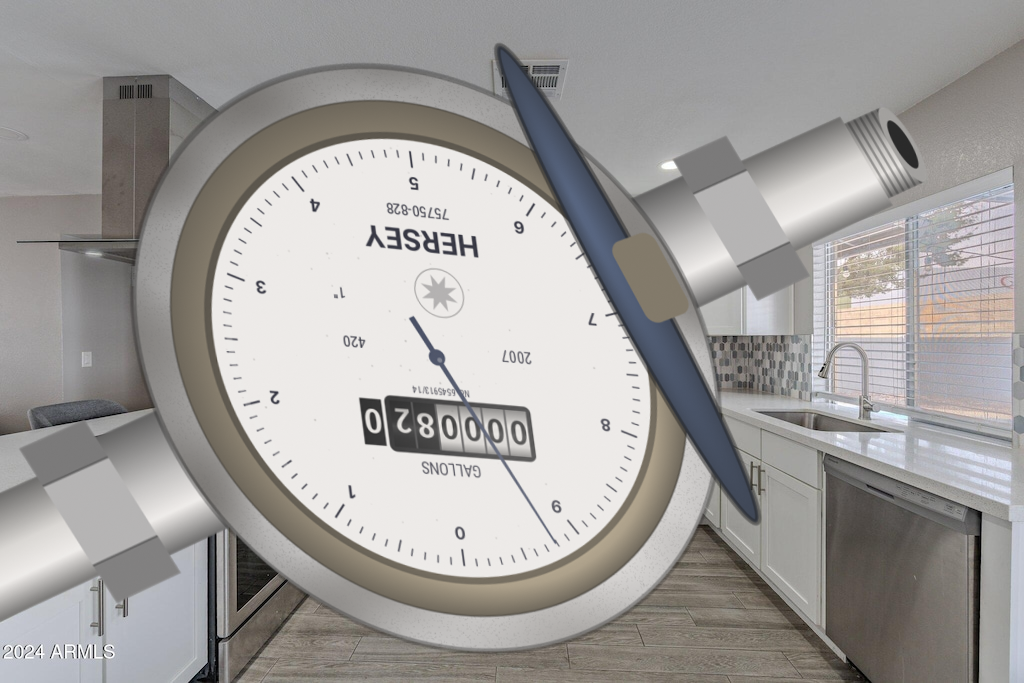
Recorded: value=819.2 unit=gal
